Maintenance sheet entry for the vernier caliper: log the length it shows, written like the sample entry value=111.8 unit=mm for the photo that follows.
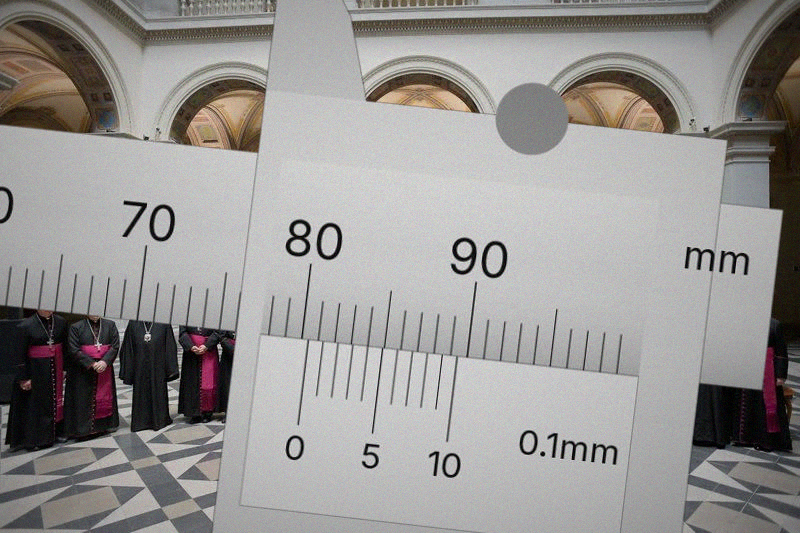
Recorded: value=80.4 unit=mm
